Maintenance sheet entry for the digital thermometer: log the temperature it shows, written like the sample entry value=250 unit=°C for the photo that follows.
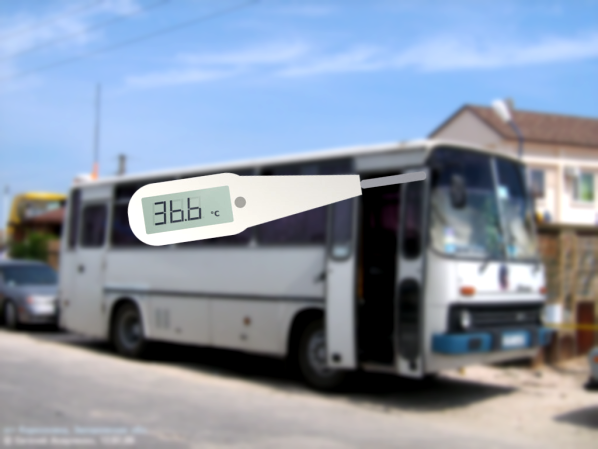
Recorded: value=36.6 unit=°C
